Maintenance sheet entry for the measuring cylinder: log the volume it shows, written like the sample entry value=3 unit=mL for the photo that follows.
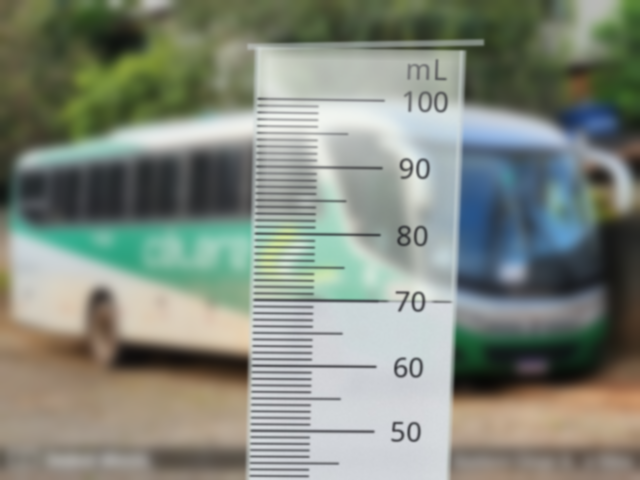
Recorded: value=70 unit=mL
